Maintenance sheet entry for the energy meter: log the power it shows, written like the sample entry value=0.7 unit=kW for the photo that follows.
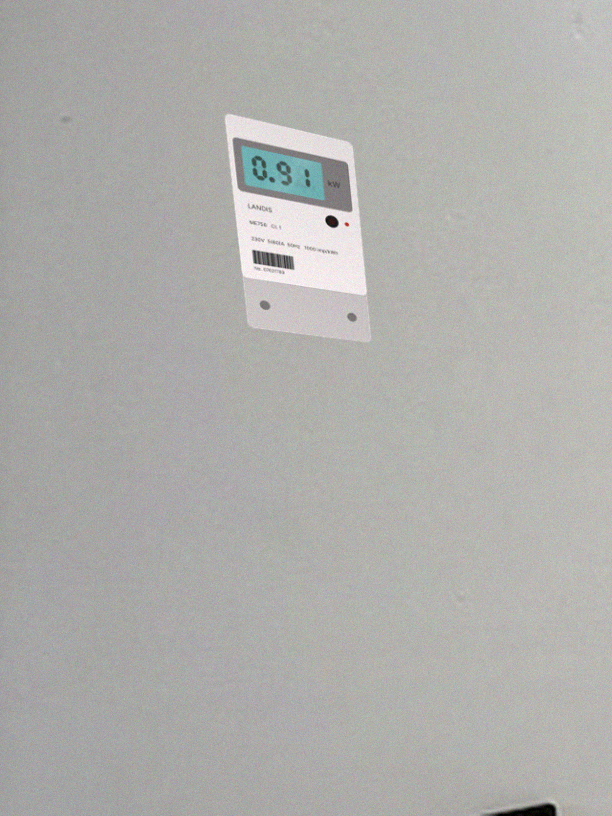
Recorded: value=0.91 unit=kW
